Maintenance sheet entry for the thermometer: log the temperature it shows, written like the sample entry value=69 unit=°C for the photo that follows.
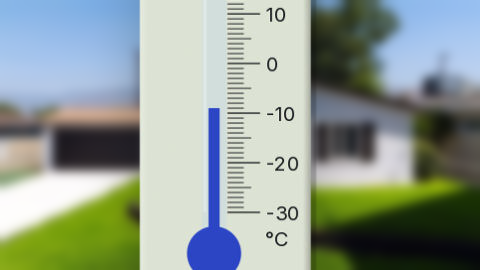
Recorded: value=-9 unit=°C
